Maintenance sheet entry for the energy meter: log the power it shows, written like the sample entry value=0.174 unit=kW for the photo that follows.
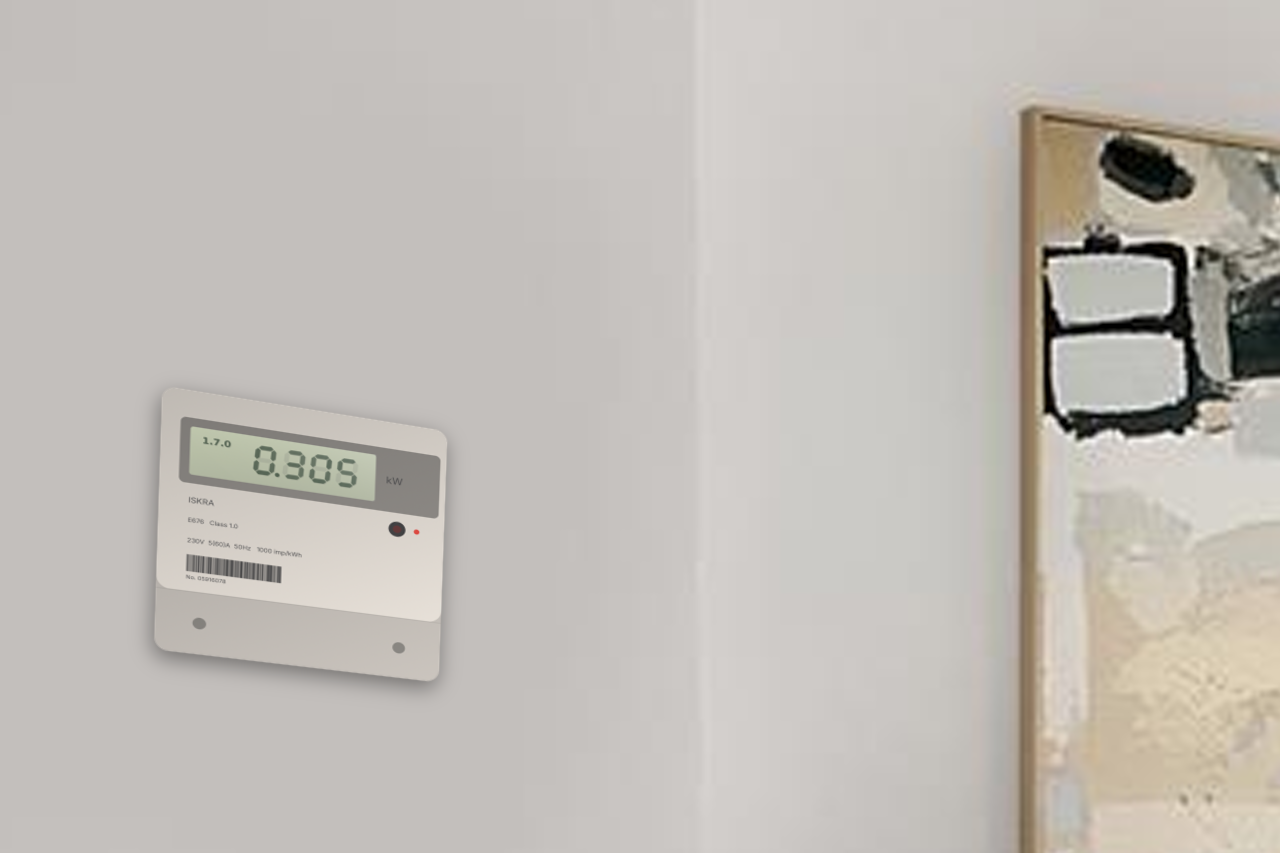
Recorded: value=0.305 unit=kW
